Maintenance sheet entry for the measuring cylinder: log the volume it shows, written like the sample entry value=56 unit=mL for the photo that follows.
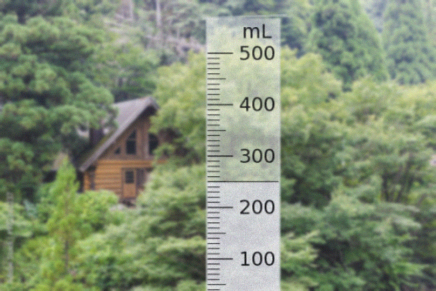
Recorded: value=250 unit=mL
